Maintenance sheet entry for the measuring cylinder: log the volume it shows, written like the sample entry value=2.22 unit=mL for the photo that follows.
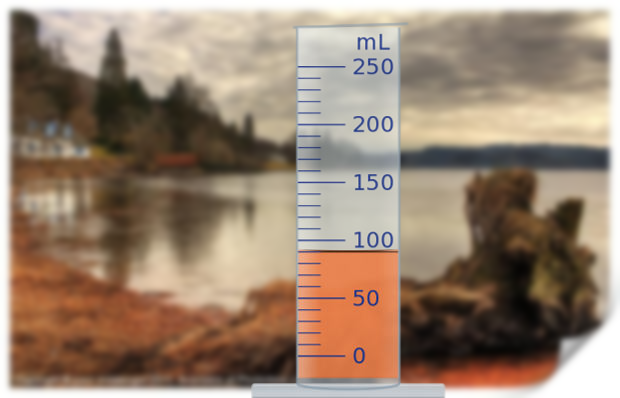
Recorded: value=90 unit=mL
